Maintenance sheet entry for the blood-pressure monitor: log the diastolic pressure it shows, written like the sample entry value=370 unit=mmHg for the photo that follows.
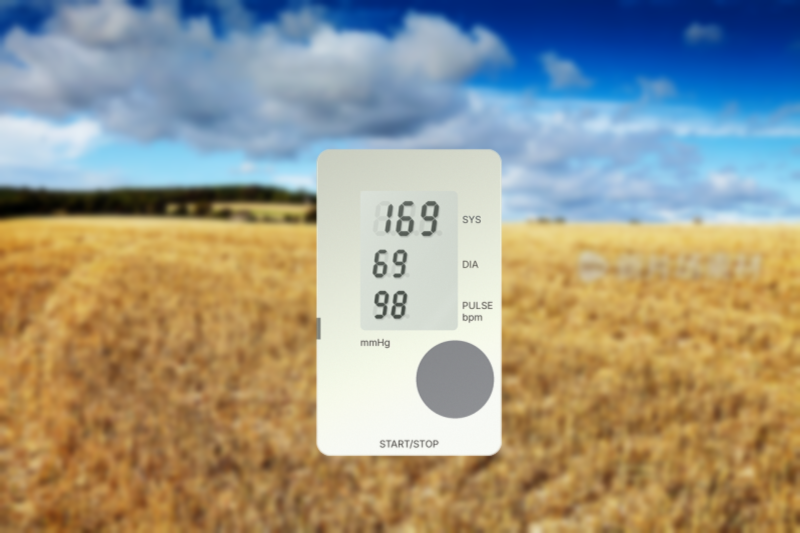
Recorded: value=69 unit=mmHg
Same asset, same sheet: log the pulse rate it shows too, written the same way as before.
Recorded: value=98 unit=bpm
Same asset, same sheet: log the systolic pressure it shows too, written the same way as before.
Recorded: value=169 unit=mmHg
